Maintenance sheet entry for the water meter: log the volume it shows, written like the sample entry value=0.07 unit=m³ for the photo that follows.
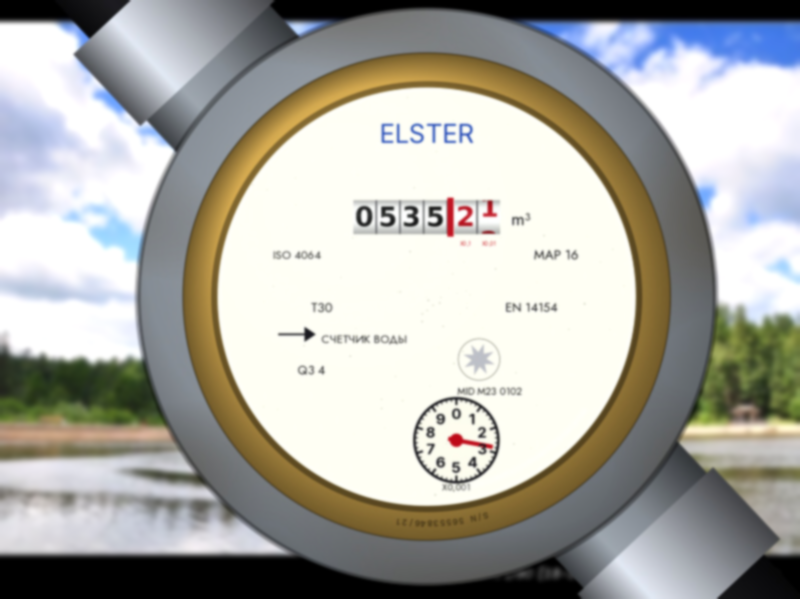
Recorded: value=535.212 unit=m³
